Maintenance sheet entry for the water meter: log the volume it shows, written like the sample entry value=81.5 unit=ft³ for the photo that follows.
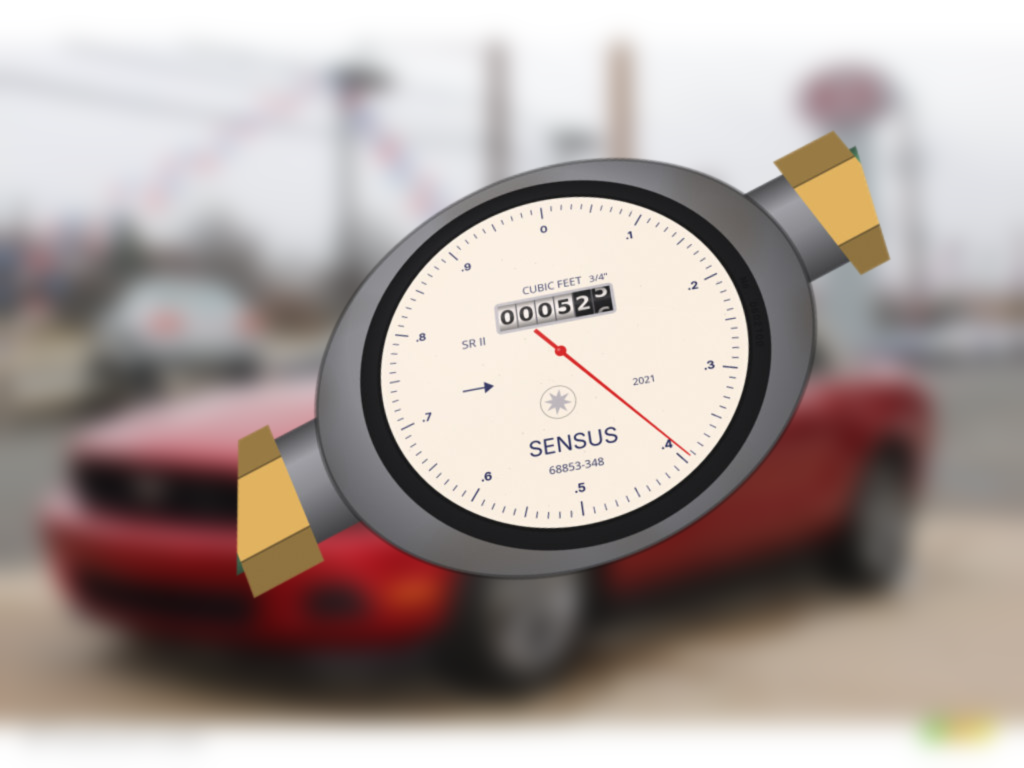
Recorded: value=525.39 unit=ft³
